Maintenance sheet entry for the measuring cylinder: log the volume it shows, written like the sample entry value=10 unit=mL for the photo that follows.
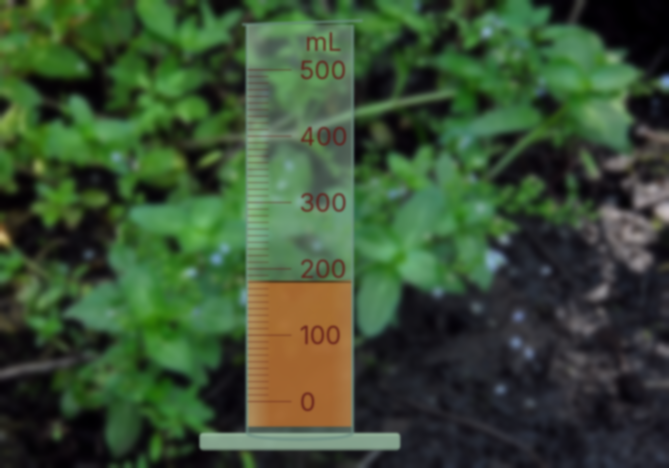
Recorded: value=180 unit=mL
